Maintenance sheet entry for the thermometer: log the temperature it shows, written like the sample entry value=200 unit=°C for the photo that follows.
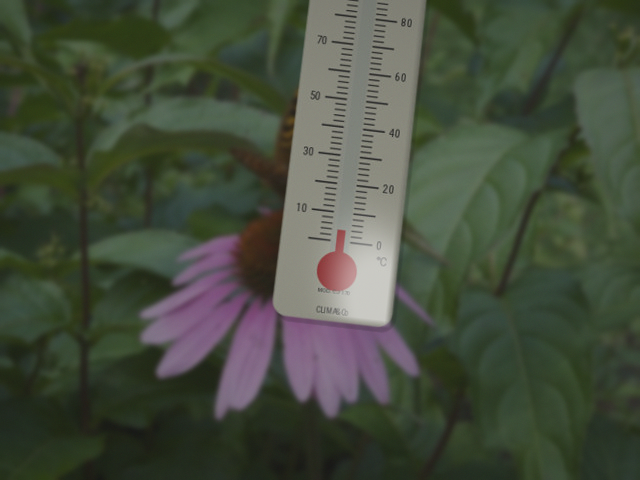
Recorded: value=4 unit=°C
